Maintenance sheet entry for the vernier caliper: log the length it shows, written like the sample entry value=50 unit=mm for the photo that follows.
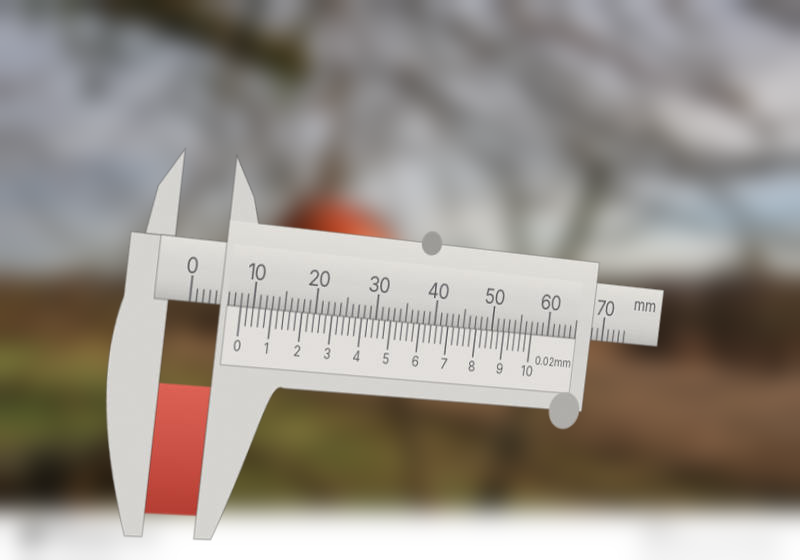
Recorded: value=8.0 unit=mm
